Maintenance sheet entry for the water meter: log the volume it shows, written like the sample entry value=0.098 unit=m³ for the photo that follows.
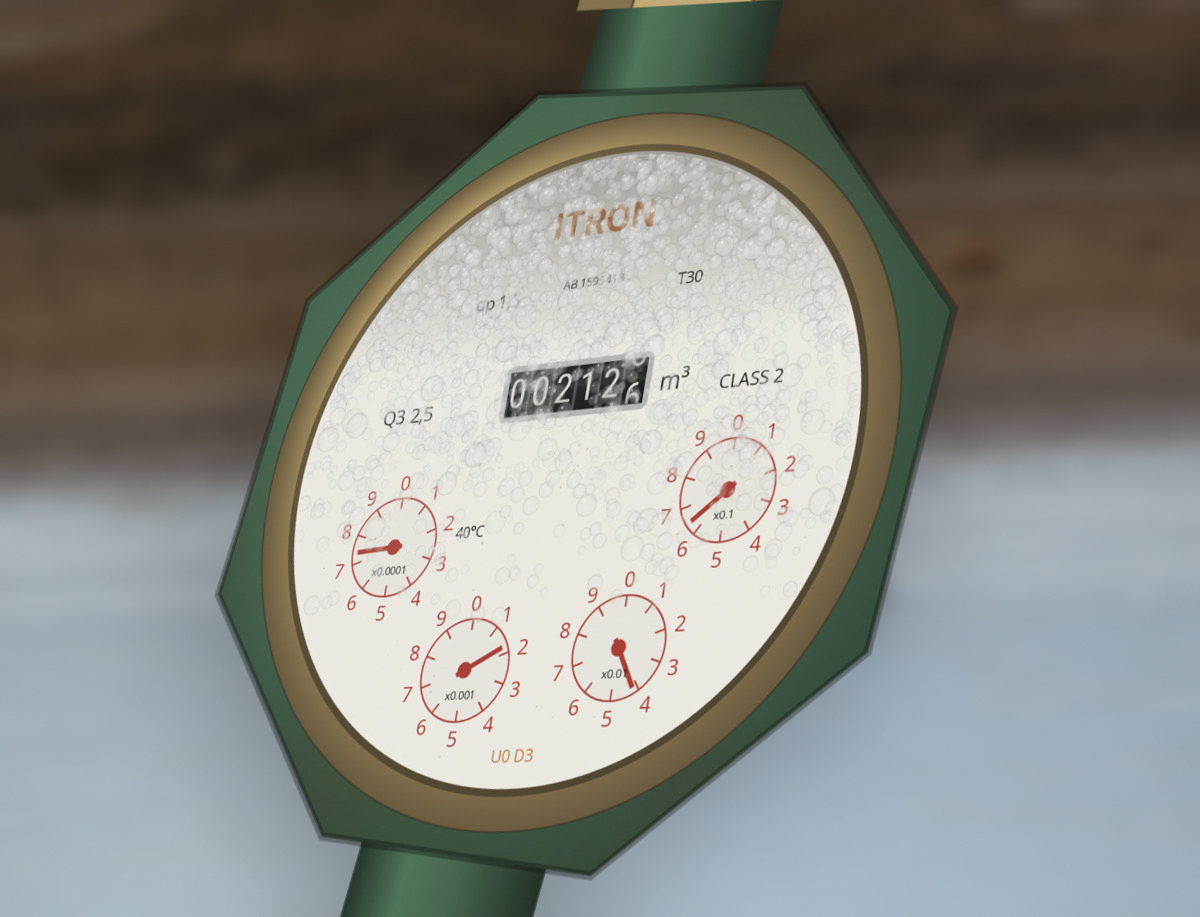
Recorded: value=2125.6417 unit=m³
